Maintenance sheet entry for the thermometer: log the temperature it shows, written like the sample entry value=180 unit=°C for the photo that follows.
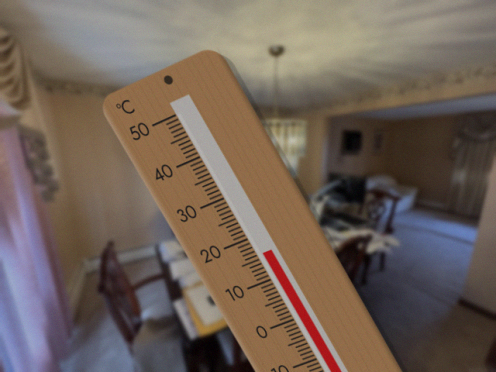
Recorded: value=16 unit=°C
